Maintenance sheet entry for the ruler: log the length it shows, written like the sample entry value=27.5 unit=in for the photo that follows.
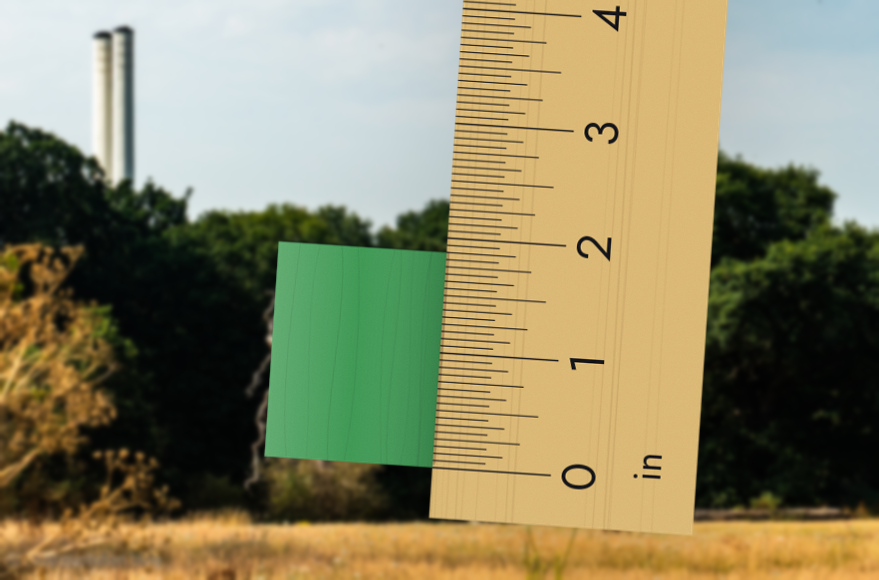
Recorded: value=1.875 unit=in
